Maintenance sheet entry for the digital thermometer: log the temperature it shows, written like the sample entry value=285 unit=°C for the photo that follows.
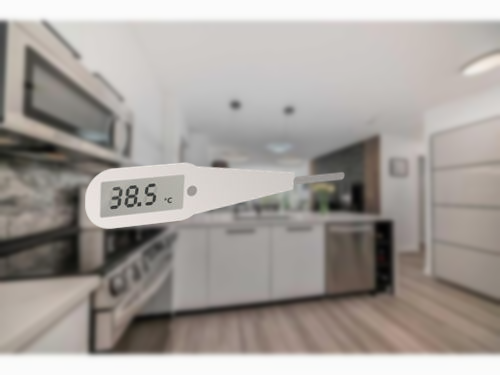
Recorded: value=38.5 unit=°C
